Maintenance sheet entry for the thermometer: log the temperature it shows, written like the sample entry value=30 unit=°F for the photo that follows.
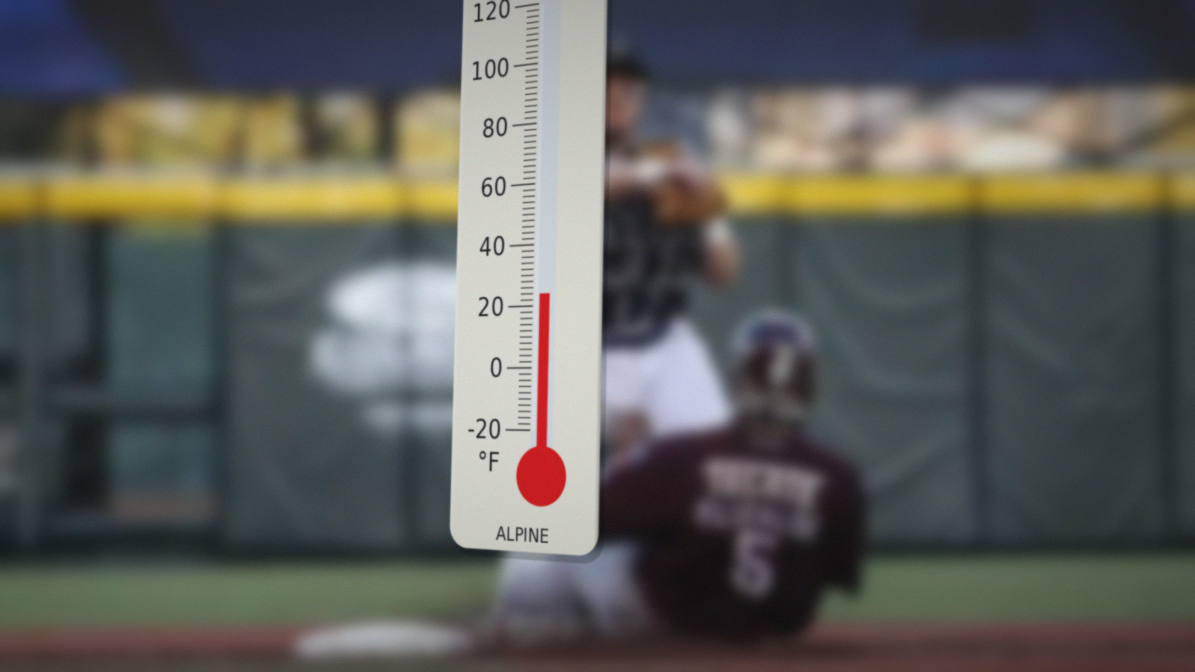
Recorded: value=24 unit=°F
